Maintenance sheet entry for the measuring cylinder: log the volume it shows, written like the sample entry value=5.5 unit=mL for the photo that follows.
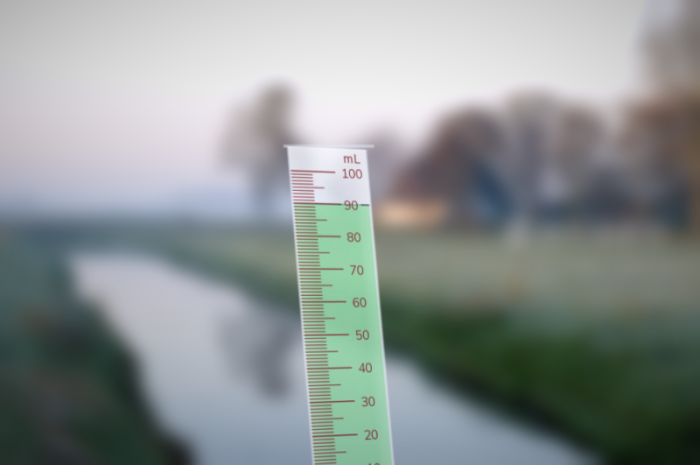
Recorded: value=90 unit=mL
